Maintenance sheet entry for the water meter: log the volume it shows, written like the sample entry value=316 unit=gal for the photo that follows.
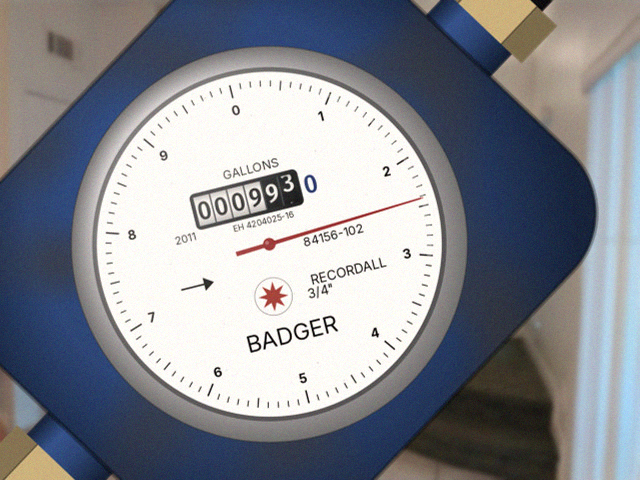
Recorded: value=9932.4 unit=gal
